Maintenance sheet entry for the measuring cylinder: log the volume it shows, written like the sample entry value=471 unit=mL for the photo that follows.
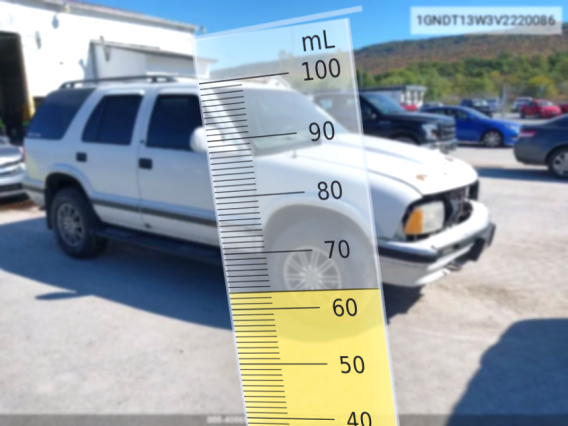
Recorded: value=63 unit=mL
